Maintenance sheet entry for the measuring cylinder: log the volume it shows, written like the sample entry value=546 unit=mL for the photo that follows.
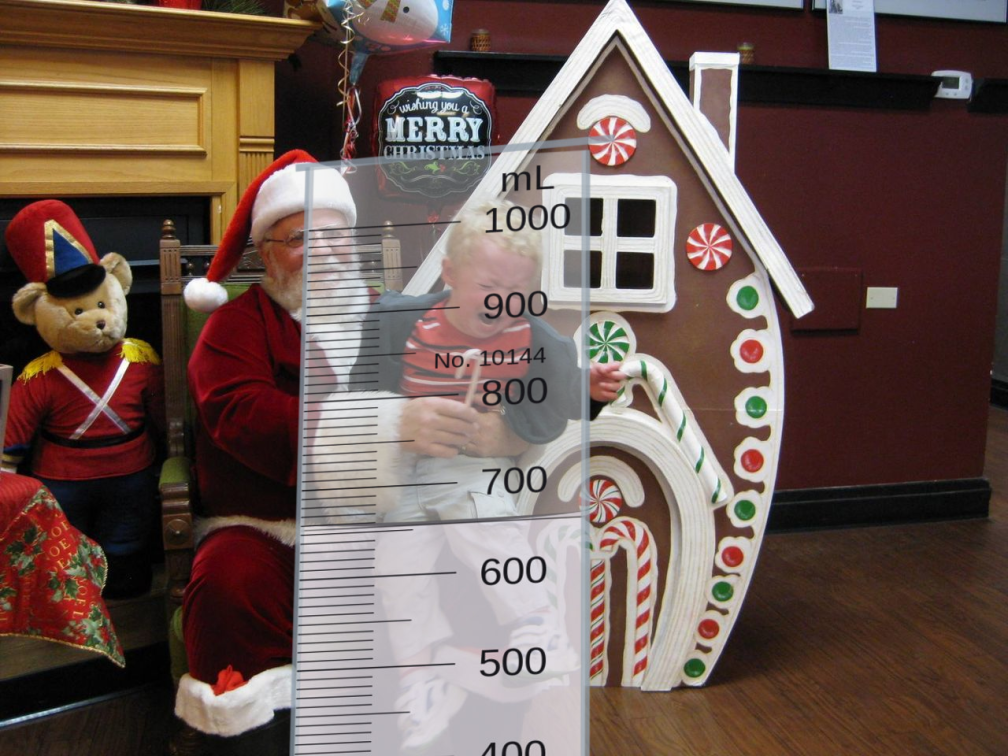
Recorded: value=655 unit=mL
